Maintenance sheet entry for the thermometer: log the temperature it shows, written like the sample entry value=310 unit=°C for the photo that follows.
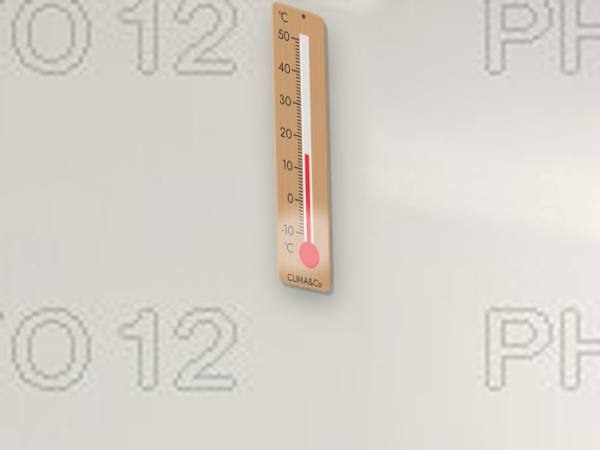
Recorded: value=15 unit=°C
